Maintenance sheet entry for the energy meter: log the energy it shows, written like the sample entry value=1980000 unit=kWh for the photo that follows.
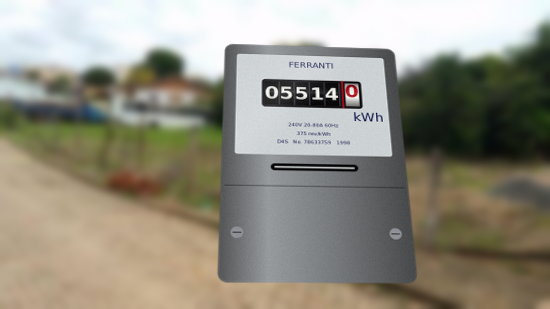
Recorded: value=5514.0 unit=kWh
